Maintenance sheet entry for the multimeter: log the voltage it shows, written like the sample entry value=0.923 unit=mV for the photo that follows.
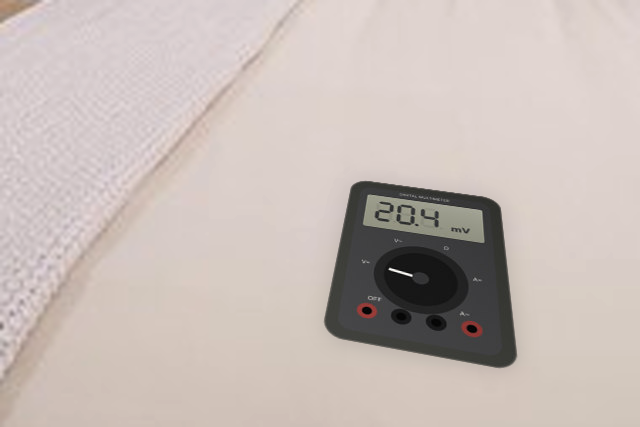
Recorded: value=20.4 unit=mV
